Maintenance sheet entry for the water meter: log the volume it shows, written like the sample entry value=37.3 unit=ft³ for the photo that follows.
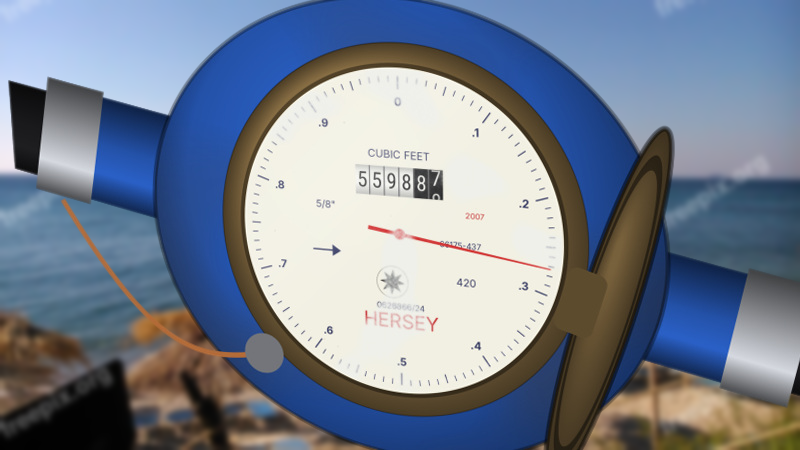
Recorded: value=559887.27 unit=ft³
